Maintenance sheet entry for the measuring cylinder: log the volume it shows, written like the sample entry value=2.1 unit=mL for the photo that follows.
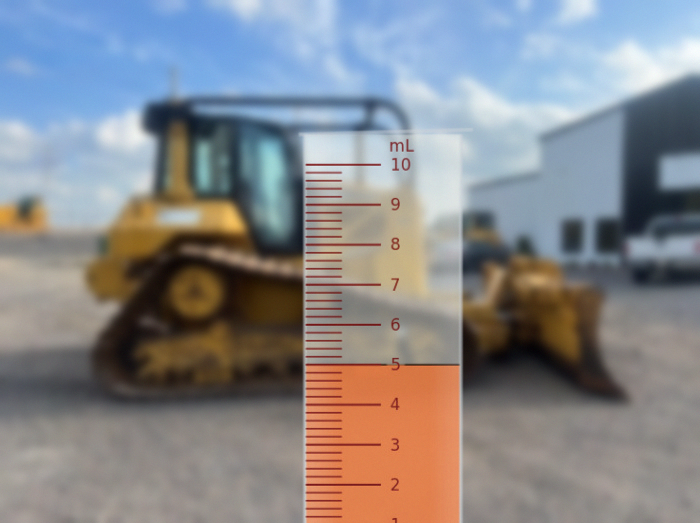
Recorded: value=5 unit=mL
